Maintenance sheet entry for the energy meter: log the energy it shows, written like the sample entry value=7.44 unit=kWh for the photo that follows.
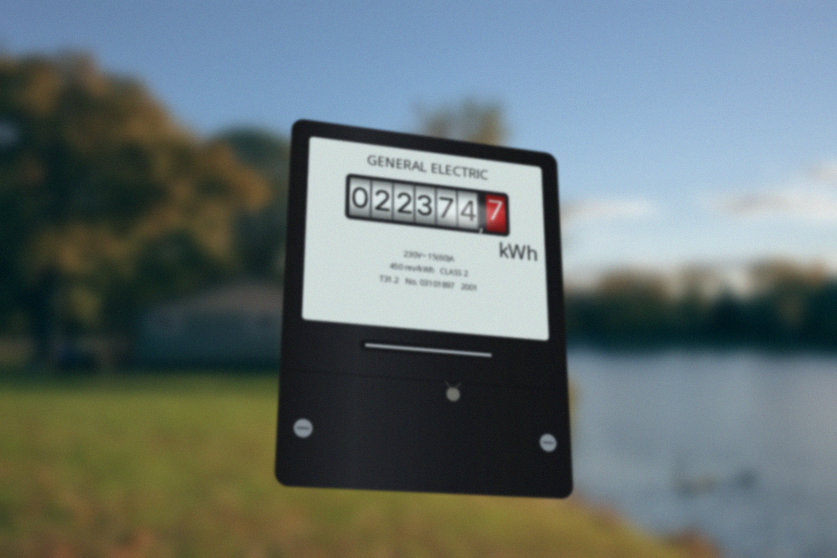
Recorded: value=22374.7 unit=kWh
